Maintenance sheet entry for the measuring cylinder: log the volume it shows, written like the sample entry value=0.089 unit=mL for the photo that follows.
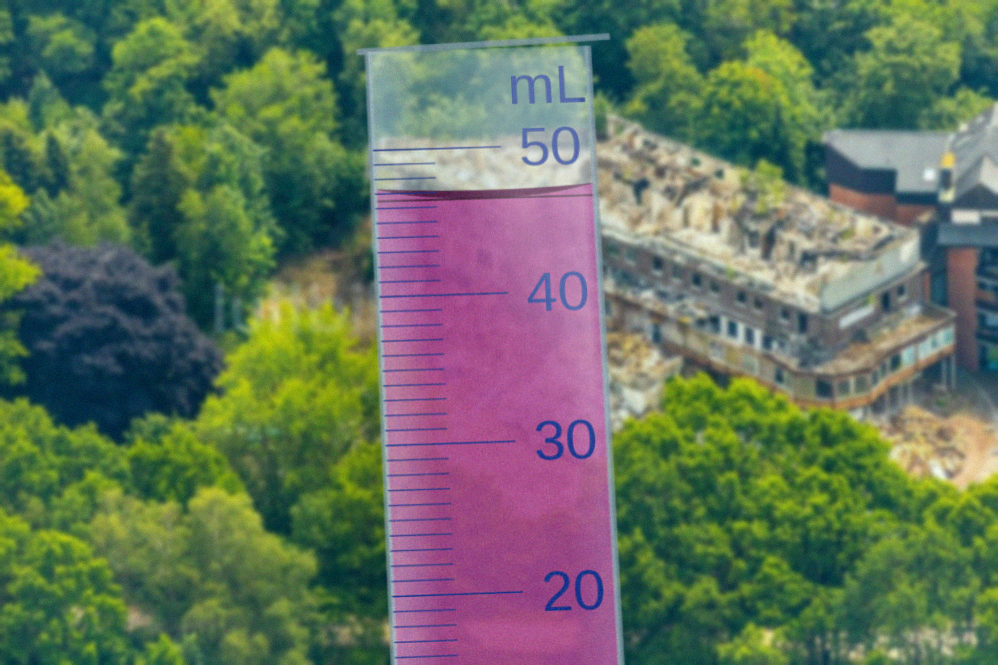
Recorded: value=46.5 unit=mL
